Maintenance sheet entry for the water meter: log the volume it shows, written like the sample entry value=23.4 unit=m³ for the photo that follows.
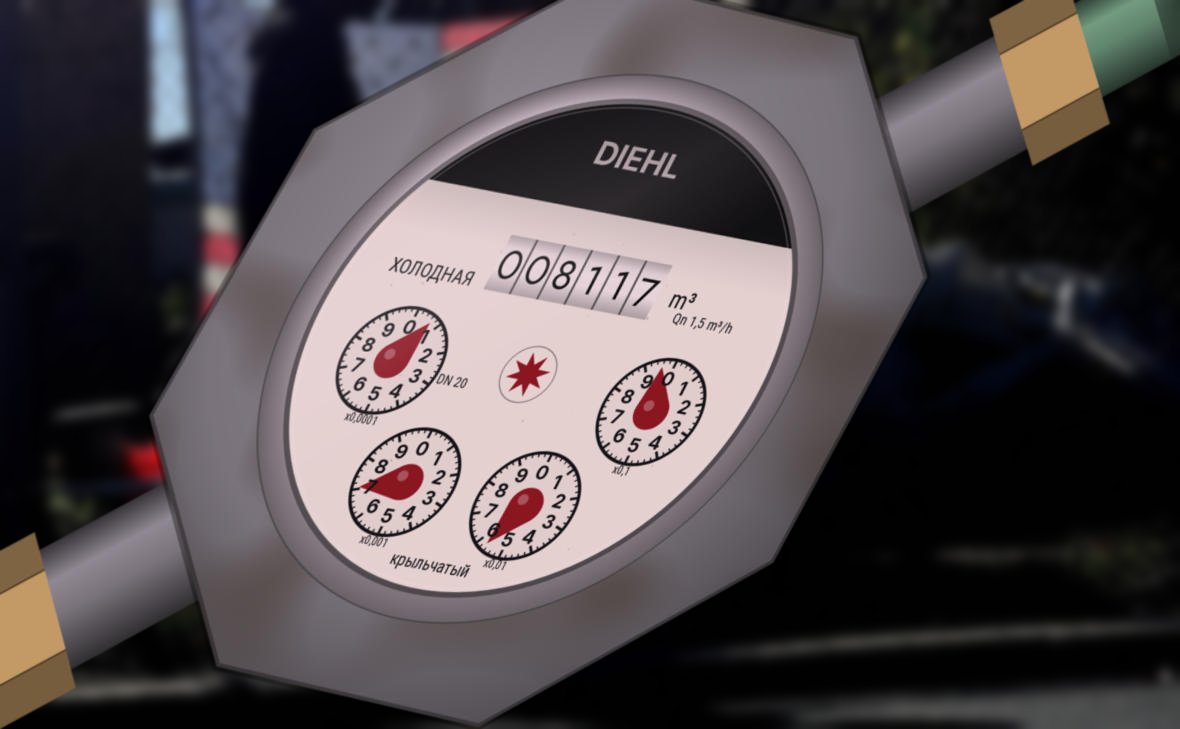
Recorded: value=8116.9570 unit=m³
